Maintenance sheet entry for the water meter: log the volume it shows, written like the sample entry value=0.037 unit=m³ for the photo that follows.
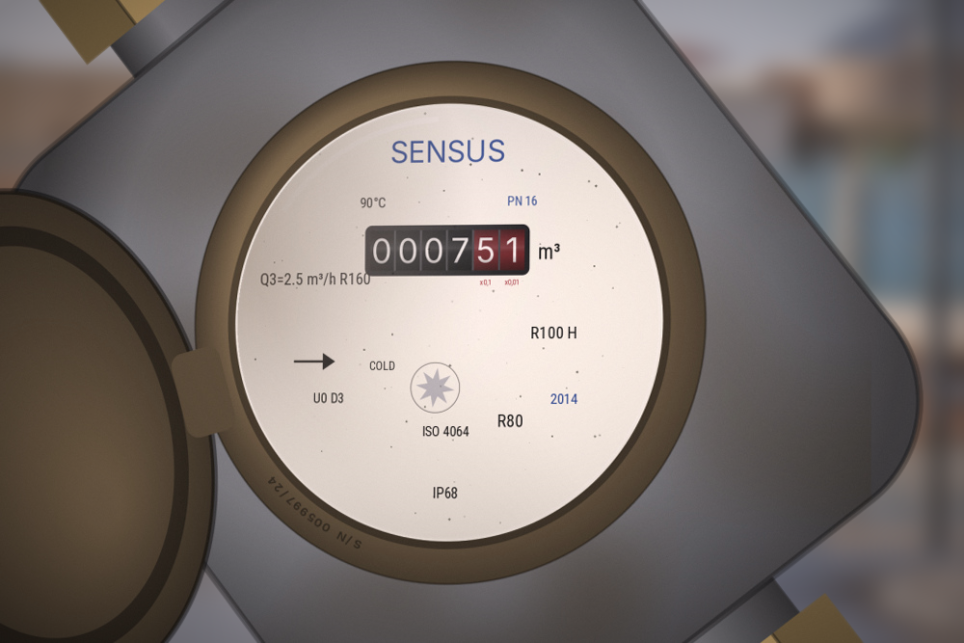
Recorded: value=7.51 unit=m³
